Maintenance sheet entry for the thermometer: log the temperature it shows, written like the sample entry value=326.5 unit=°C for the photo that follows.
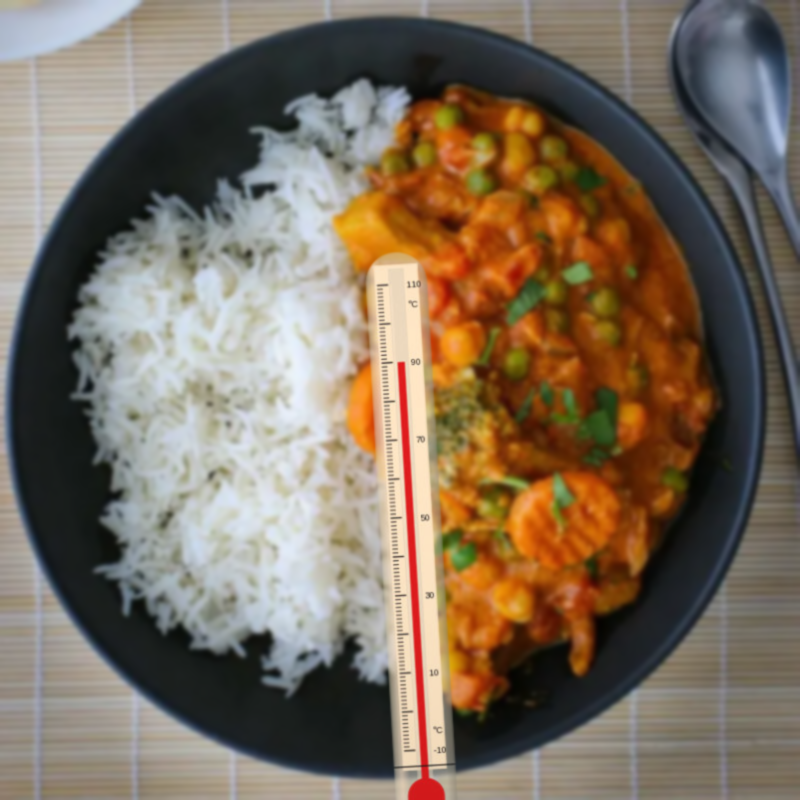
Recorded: value=90 unit=°C
